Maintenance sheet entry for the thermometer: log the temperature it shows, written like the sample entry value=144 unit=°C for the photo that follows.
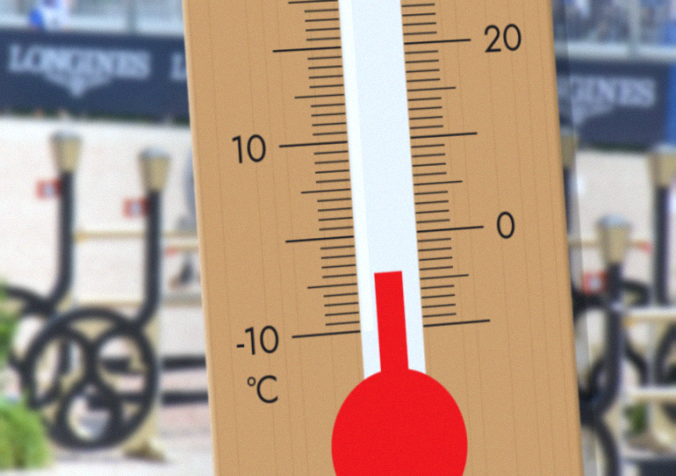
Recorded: value=-4 unit=°C
